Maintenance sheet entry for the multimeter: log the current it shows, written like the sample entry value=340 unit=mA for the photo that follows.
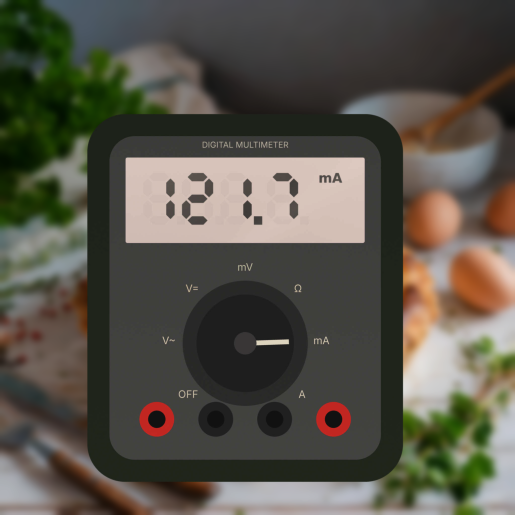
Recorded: value=121.7 unit=mA
